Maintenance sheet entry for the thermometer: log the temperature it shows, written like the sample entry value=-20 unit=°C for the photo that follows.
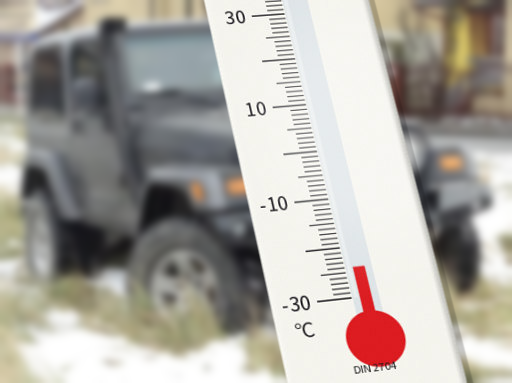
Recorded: value=-24 unit=°C
